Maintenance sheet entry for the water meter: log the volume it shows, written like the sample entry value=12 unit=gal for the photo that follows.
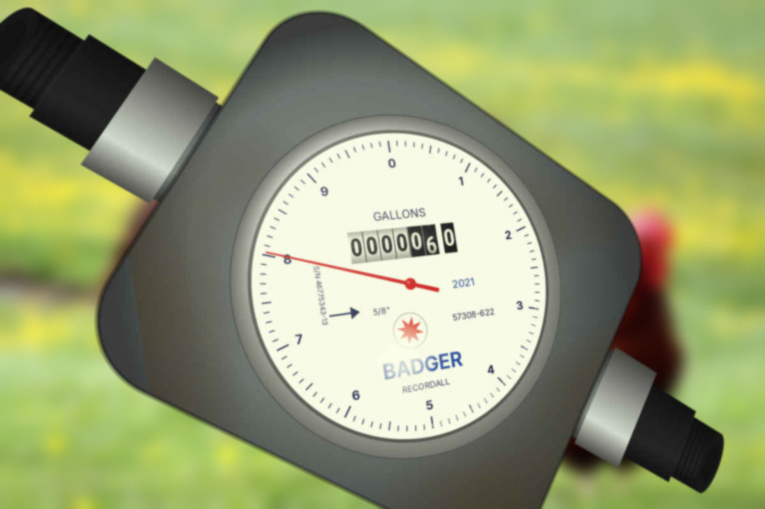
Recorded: value=58.0 unit=gal
